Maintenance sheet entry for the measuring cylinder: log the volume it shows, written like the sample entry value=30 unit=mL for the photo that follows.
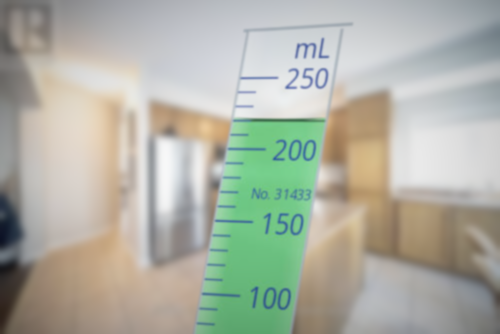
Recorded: value=220 unit=mL
